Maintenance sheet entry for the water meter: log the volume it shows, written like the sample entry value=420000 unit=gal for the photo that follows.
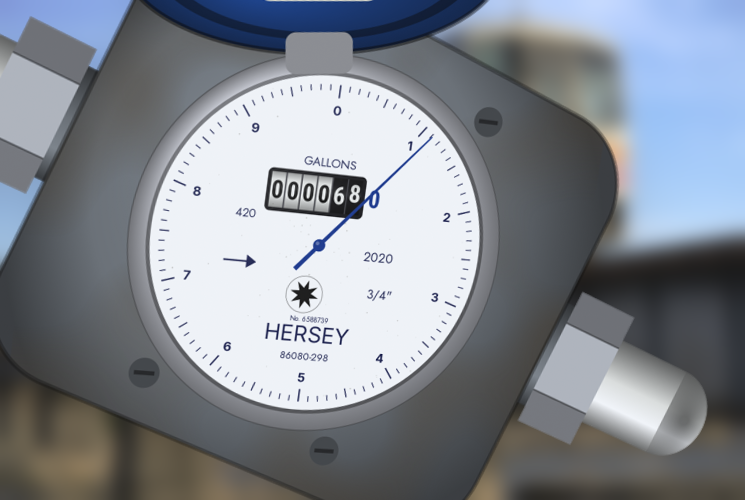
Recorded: value=681.1 unit=gal
